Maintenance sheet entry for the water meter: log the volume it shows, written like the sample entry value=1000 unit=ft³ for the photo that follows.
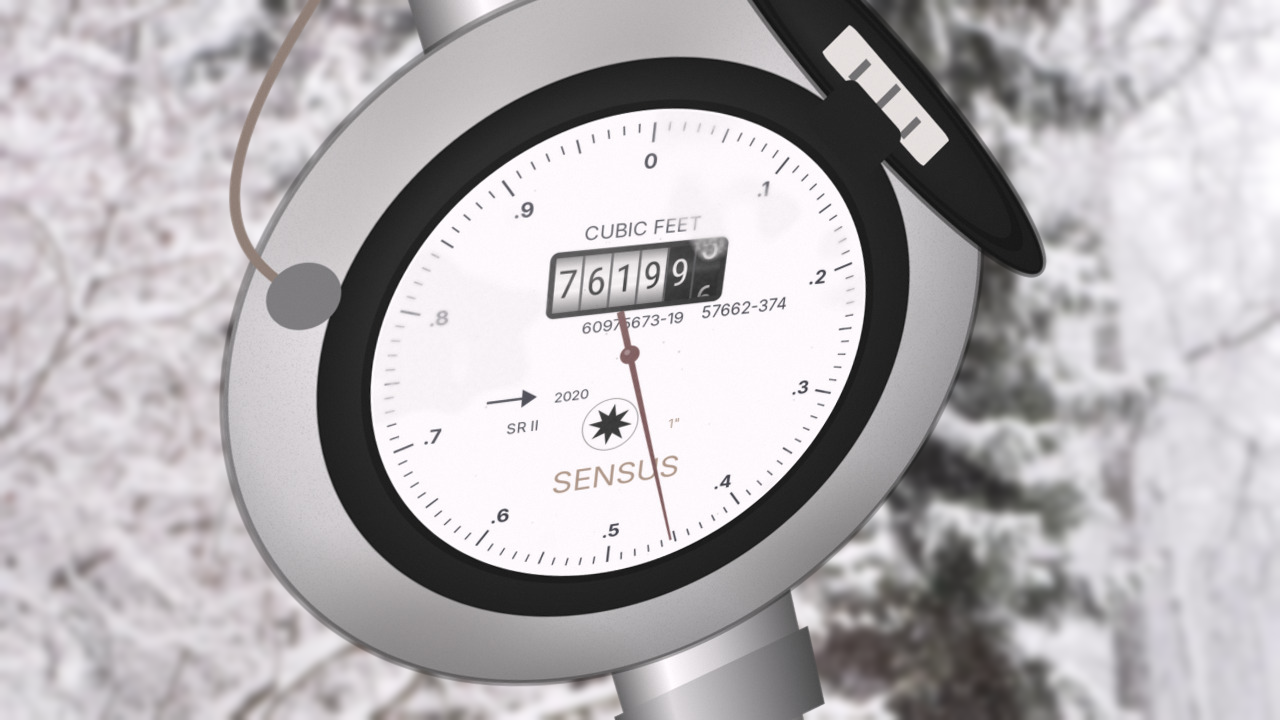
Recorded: value=761995.45 unit=ft³
